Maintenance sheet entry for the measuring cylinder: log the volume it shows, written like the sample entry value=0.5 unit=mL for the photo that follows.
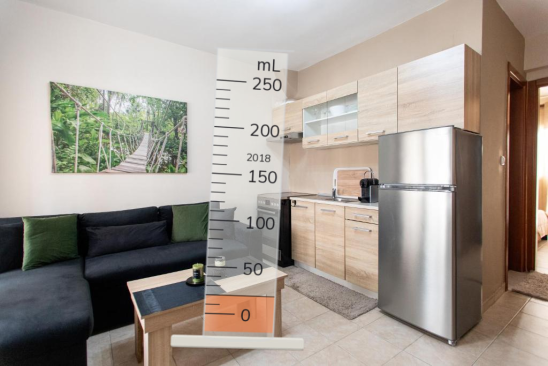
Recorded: value=20 unit=mL
